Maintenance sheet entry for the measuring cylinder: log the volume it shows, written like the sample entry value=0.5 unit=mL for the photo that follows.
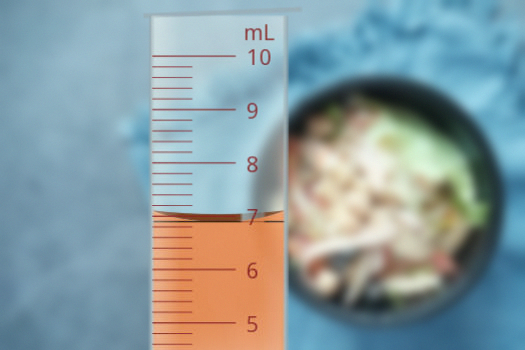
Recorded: value=6.9 unit=mL
